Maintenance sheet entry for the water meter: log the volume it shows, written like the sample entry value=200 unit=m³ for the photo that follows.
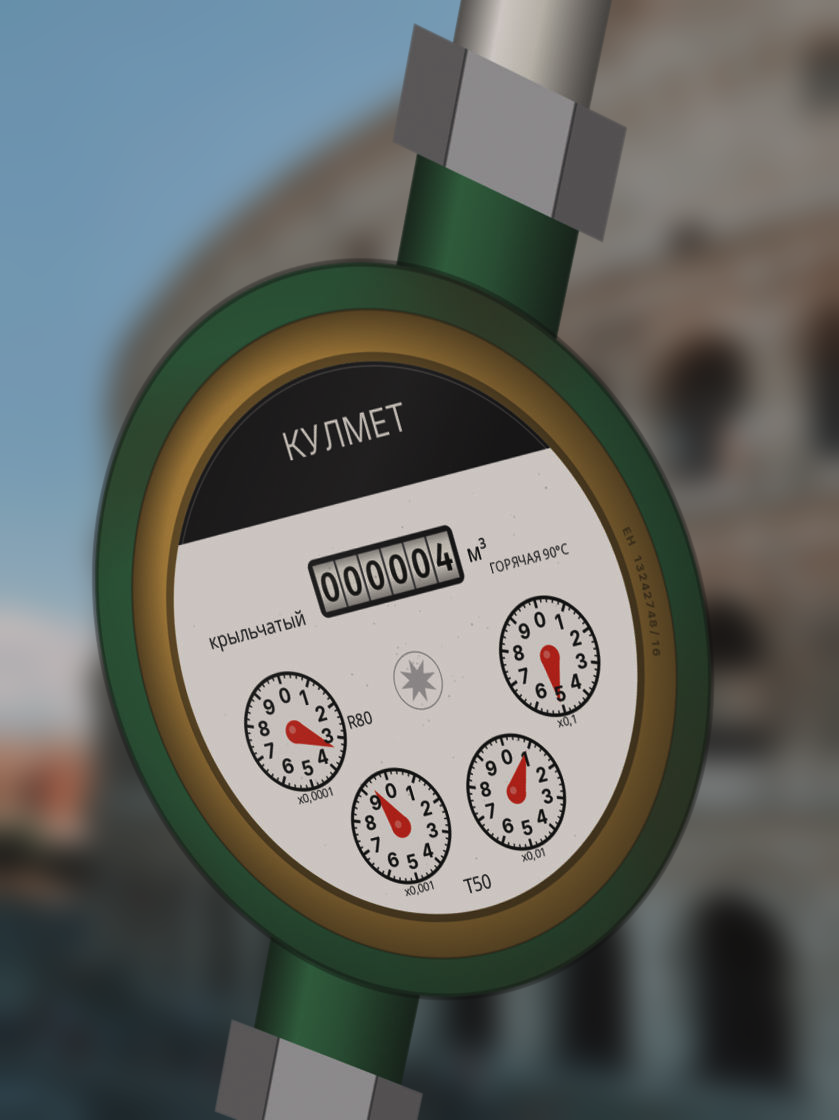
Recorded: value=4.5093 unit=m³
